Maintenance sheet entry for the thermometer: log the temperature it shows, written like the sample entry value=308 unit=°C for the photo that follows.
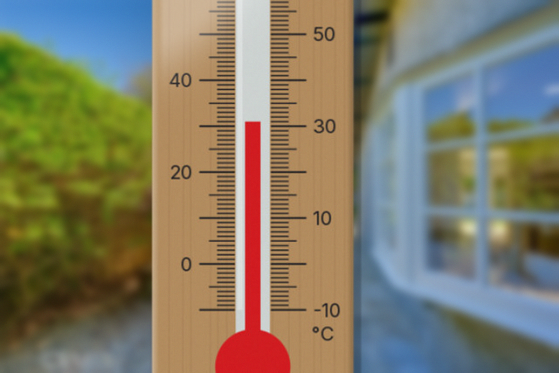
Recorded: value=31 unit=°C
